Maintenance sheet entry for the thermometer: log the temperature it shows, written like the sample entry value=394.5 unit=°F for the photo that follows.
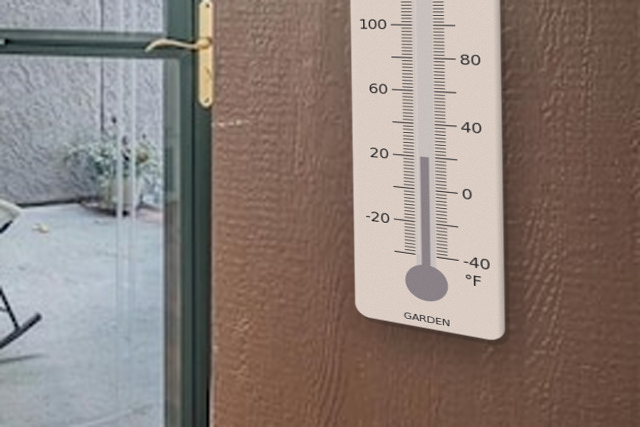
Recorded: value=20 unit=°F
